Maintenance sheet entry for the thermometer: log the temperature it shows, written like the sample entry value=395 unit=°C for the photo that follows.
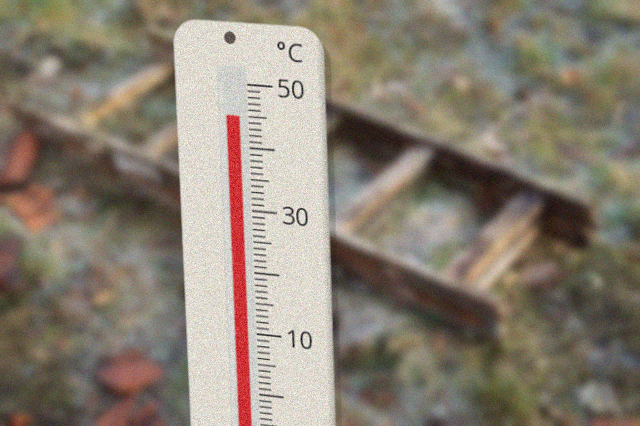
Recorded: value=45 unit=°C
